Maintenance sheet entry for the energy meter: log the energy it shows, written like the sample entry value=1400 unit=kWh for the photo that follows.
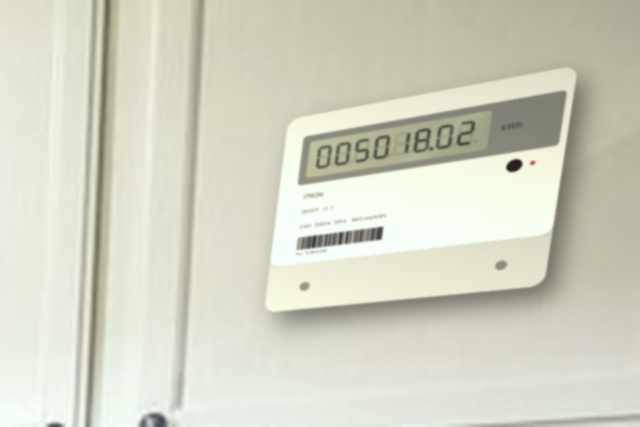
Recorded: value=5018.02 unit=kWh
